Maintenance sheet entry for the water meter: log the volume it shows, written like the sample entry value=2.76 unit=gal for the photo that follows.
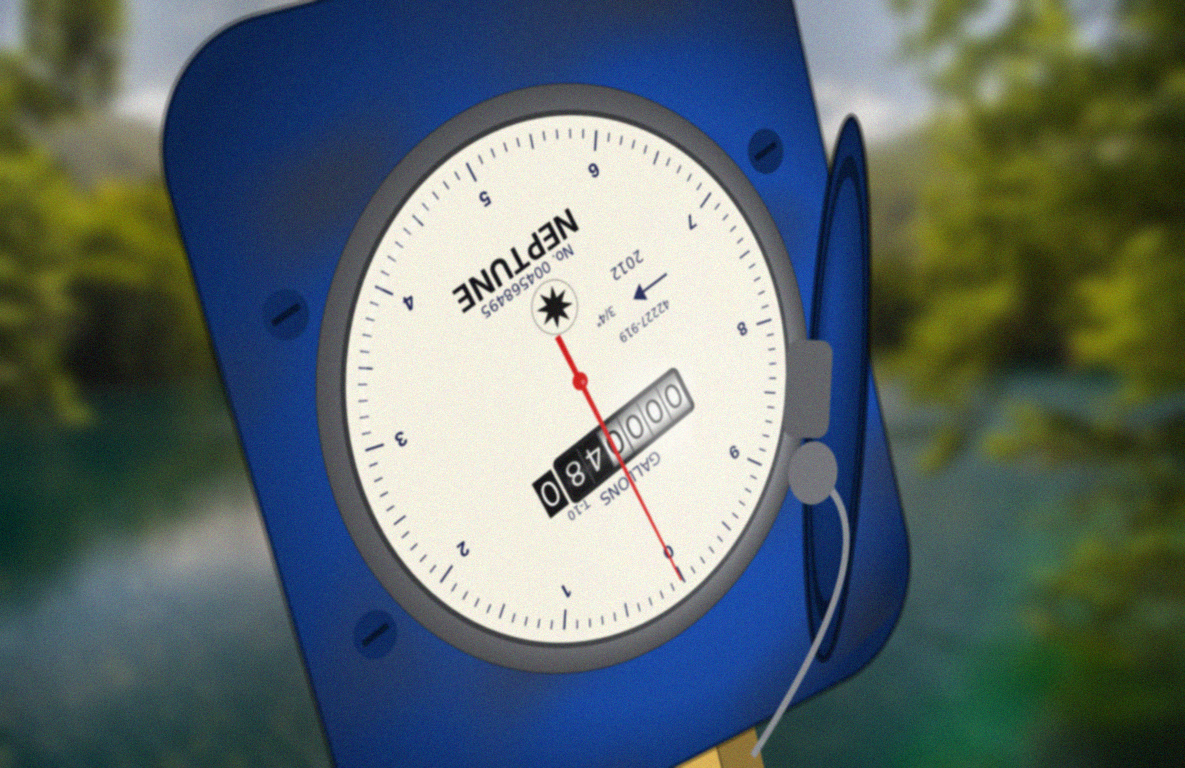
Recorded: value=480.0 unit=gal
